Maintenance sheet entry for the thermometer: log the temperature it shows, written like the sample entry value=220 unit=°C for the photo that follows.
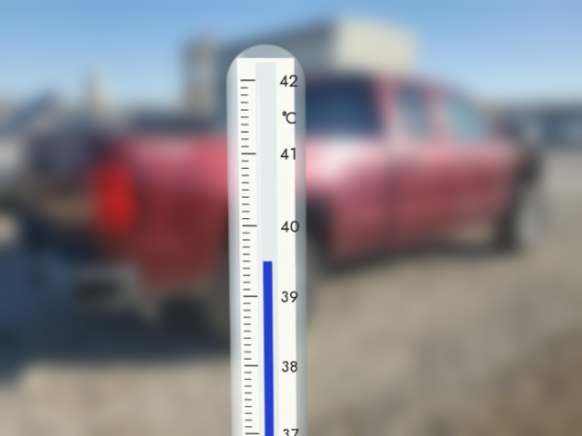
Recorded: value=39.5 unit=°C
